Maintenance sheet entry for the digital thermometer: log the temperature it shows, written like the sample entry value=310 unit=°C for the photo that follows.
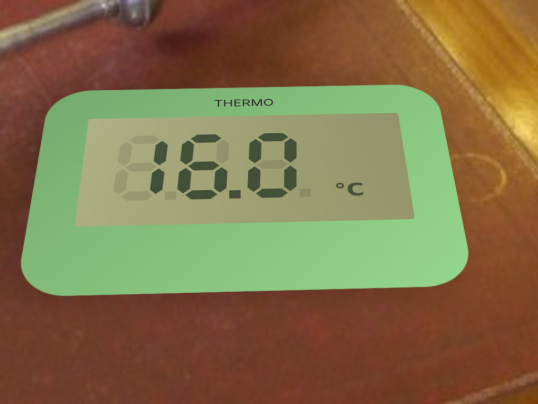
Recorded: value=16.0 unit=°C
